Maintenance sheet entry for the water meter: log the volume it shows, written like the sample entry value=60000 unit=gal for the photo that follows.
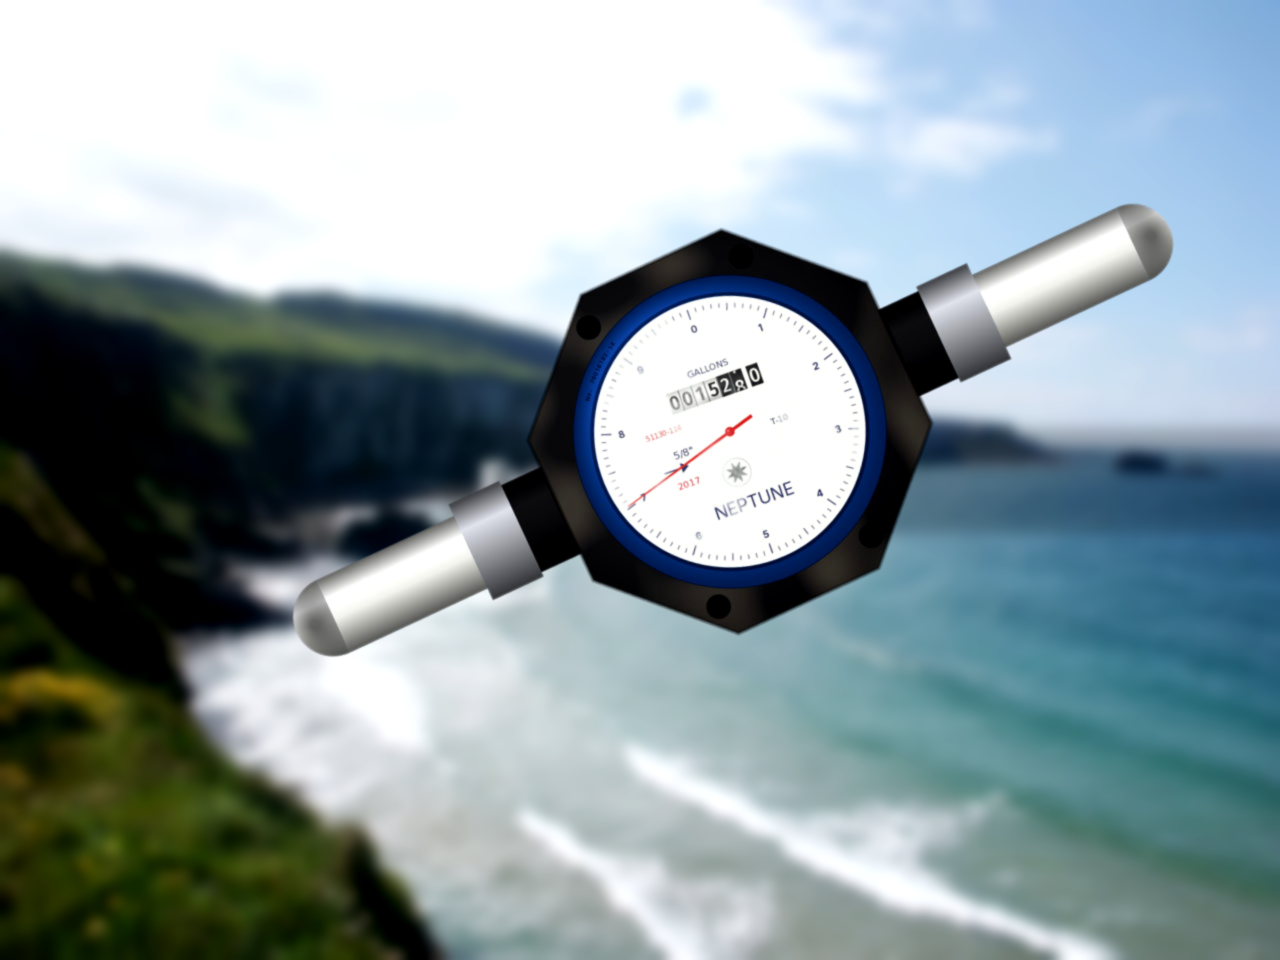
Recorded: value=15277.0 unit=gal
